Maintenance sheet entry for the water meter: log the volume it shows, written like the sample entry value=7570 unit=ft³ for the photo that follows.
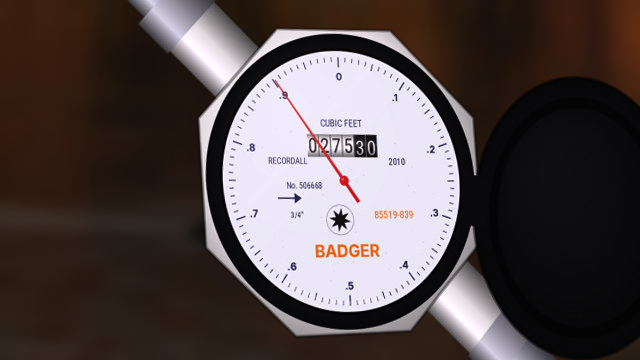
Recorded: value=27529.90 unit=ft³
